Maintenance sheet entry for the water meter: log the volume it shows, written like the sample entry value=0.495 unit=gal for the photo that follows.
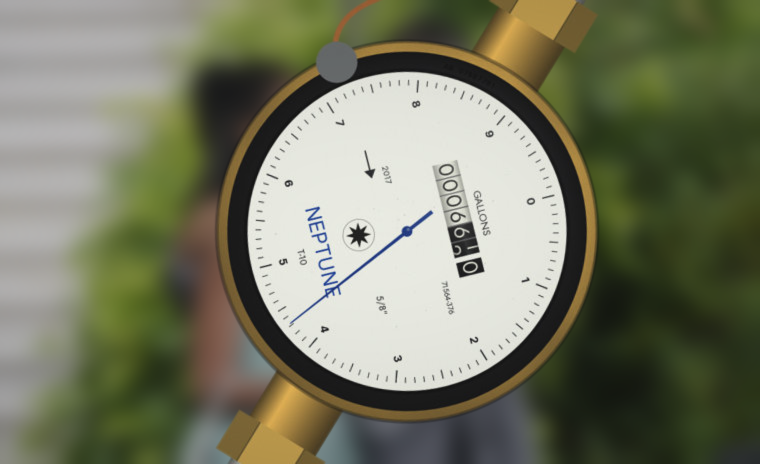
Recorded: value=6614.3 unit=gal
